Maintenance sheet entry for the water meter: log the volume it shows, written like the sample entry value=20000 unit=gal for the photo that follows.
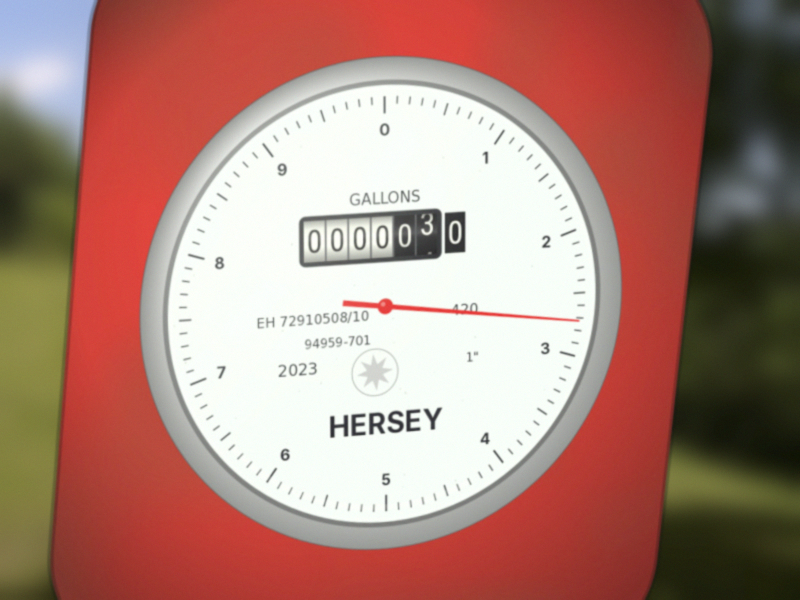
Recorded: value=32.7 unit=gal
